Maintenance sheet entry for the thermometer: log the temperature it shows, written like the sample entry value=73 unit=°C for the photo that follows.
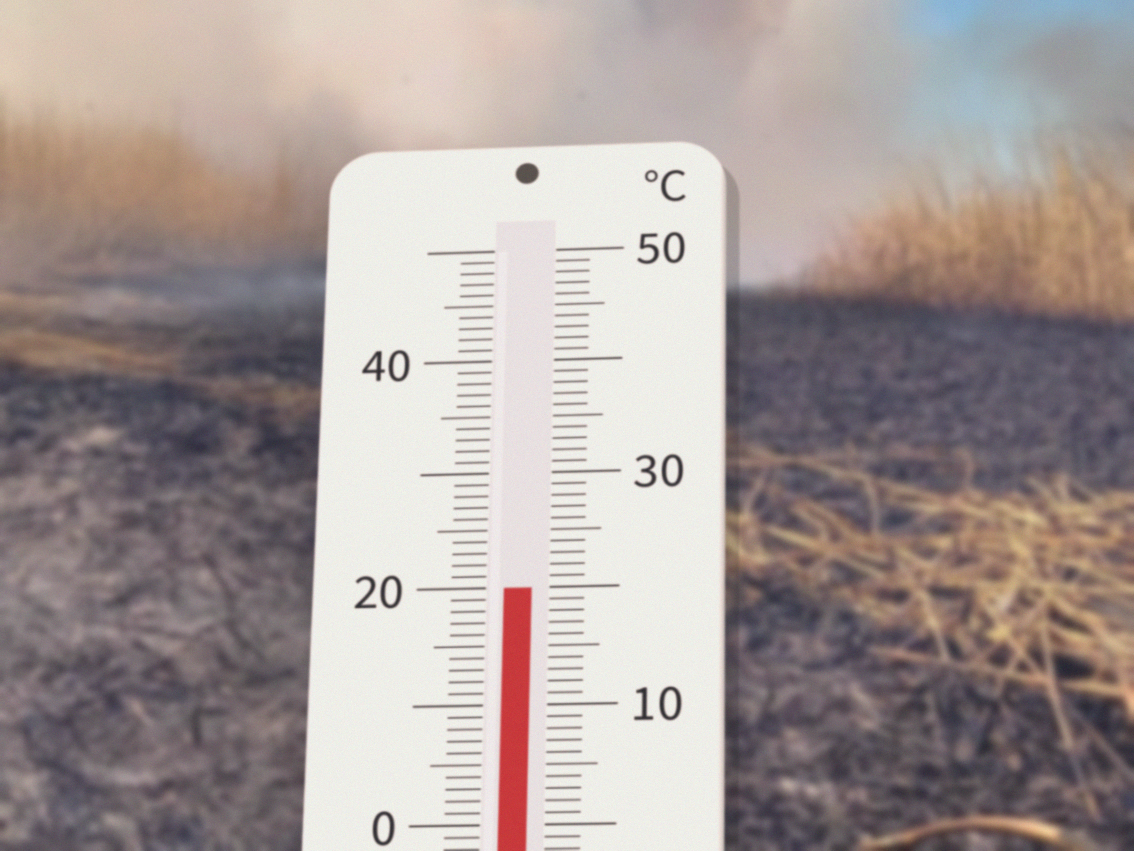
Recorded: value=20 unit=°C
